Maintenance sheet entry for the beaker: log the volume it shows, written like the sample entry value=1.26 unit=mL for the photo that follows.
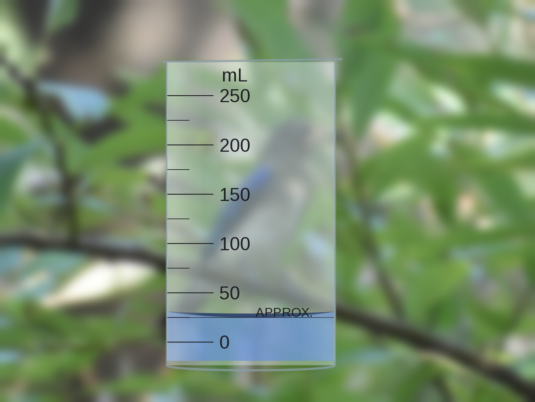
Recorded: value=25 unit=mL
